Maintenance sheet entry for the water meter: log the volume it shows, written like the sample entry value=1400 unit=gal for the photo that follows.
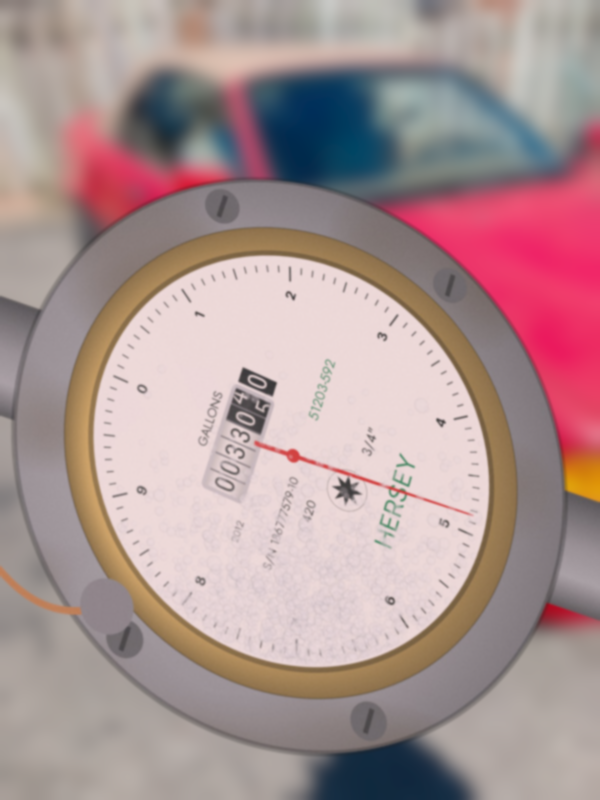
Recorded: value=33044.8 unit=gal
